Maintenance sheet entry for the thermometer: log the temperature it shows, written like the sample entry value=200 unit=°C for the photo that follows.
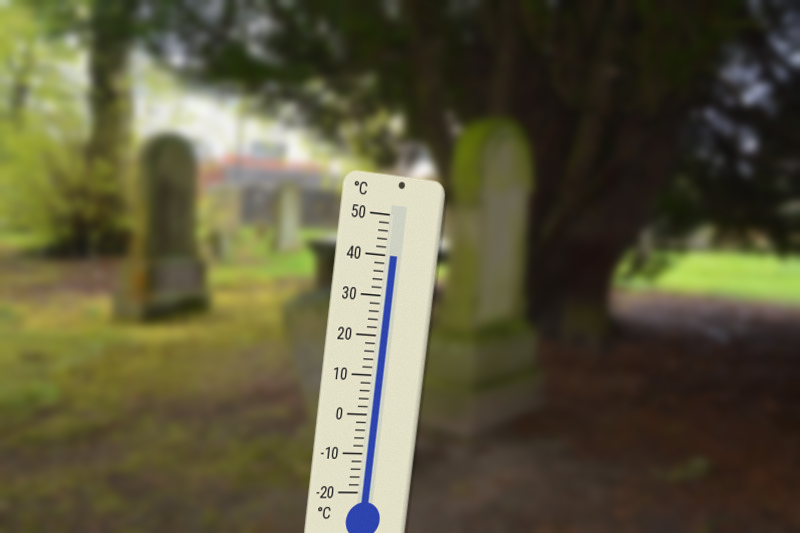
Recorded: value=40 unit=°C
